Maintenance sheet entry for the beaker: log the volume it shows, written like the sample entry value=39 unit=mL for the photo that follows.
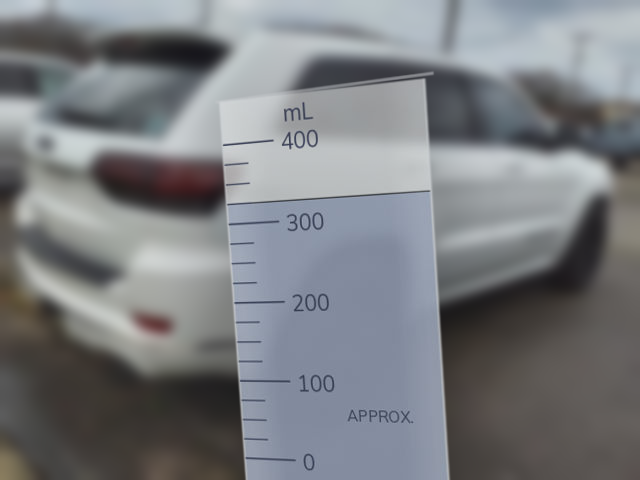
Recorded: value=325 unit=mL
